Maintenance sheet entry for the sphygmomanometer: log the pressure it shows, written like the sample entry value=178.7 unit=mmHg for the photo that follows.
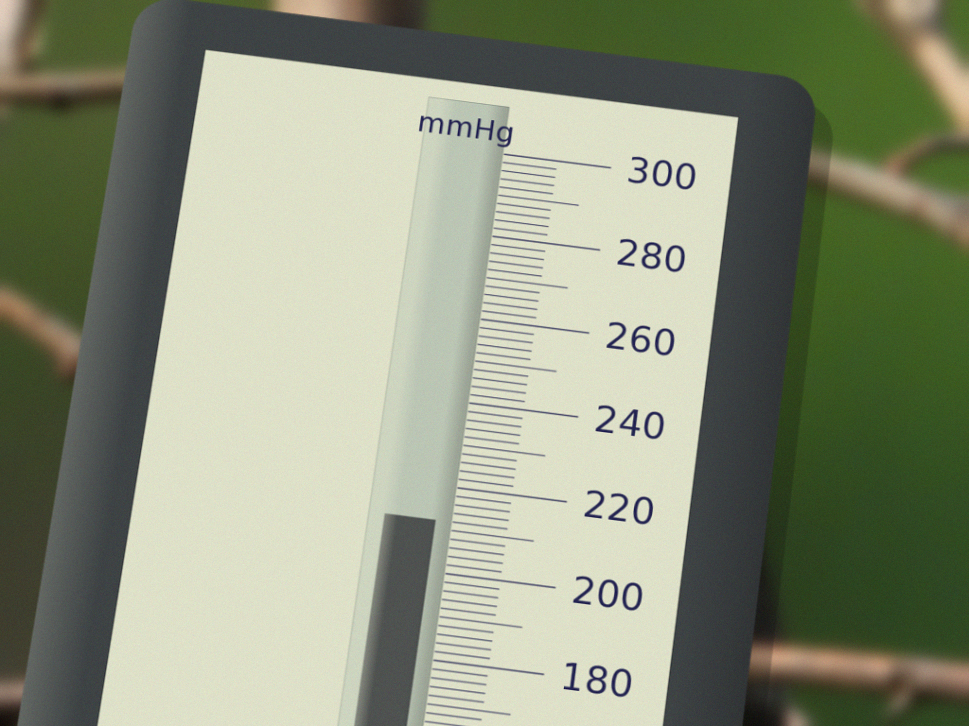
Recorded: value=212 unit=mmHg
